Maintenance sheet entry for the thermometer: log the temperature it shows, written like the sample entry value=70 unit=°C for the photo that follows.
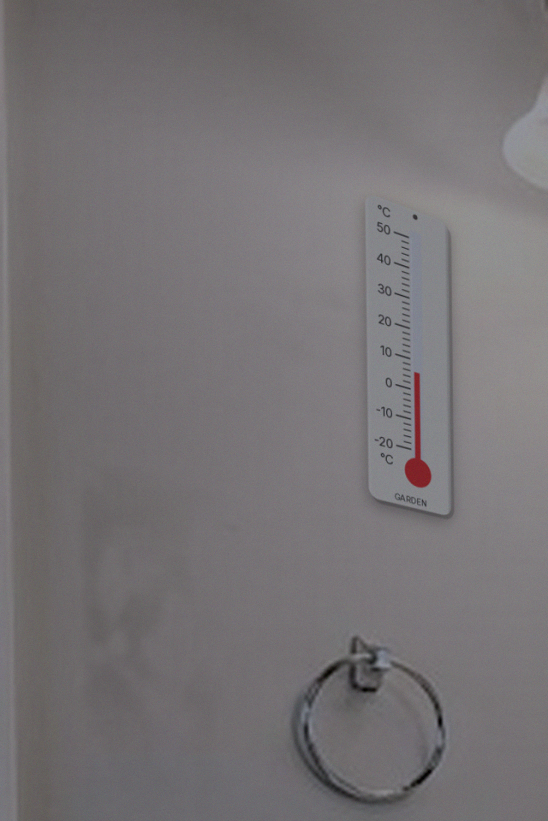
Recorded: value=6 unit=°C
